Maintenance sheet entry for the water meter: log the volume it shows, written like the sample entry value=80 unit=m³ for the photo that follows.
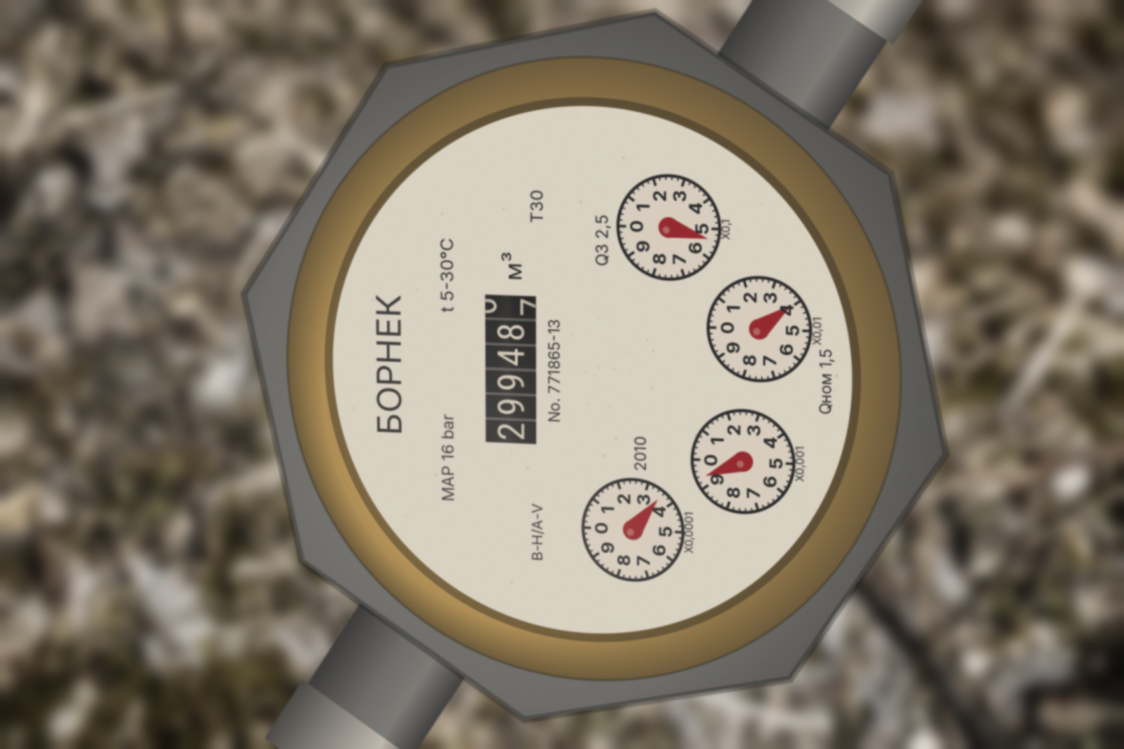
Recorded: value=299486.5393 unit=m³
